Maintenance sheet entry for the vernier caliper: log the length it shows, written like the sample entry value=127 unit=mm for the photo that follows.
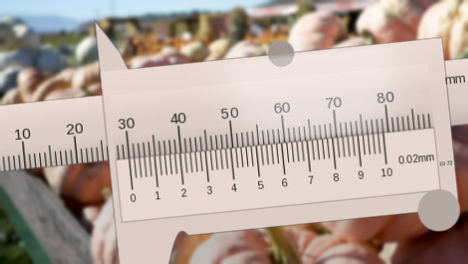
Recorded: value=30.0 unit=mm
